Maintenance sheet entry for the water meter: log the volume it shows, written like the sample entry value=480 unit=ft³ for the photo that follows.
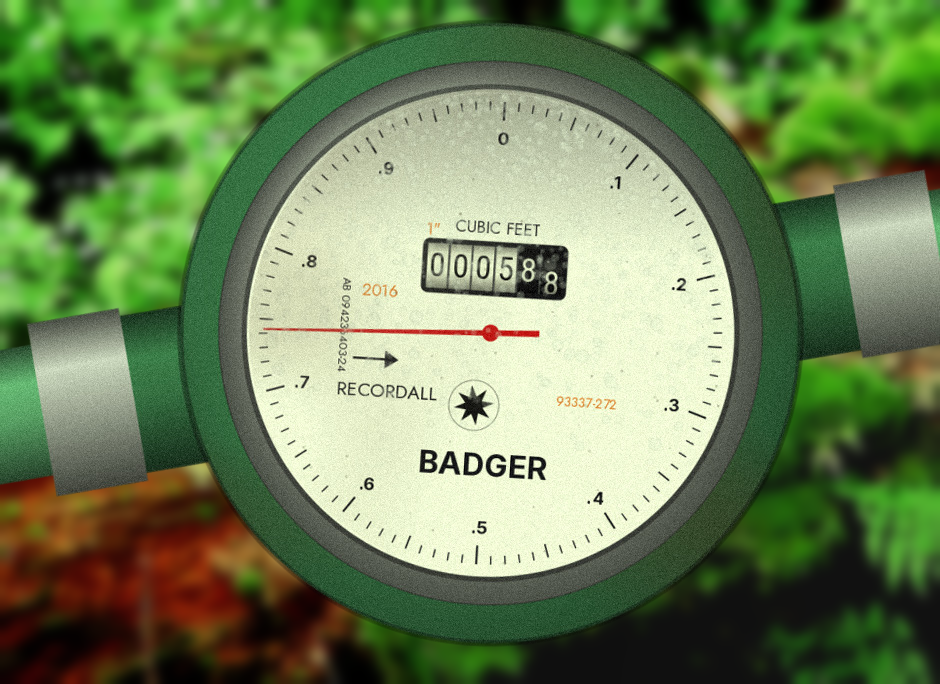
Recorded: value=587.74 unit=ft³
